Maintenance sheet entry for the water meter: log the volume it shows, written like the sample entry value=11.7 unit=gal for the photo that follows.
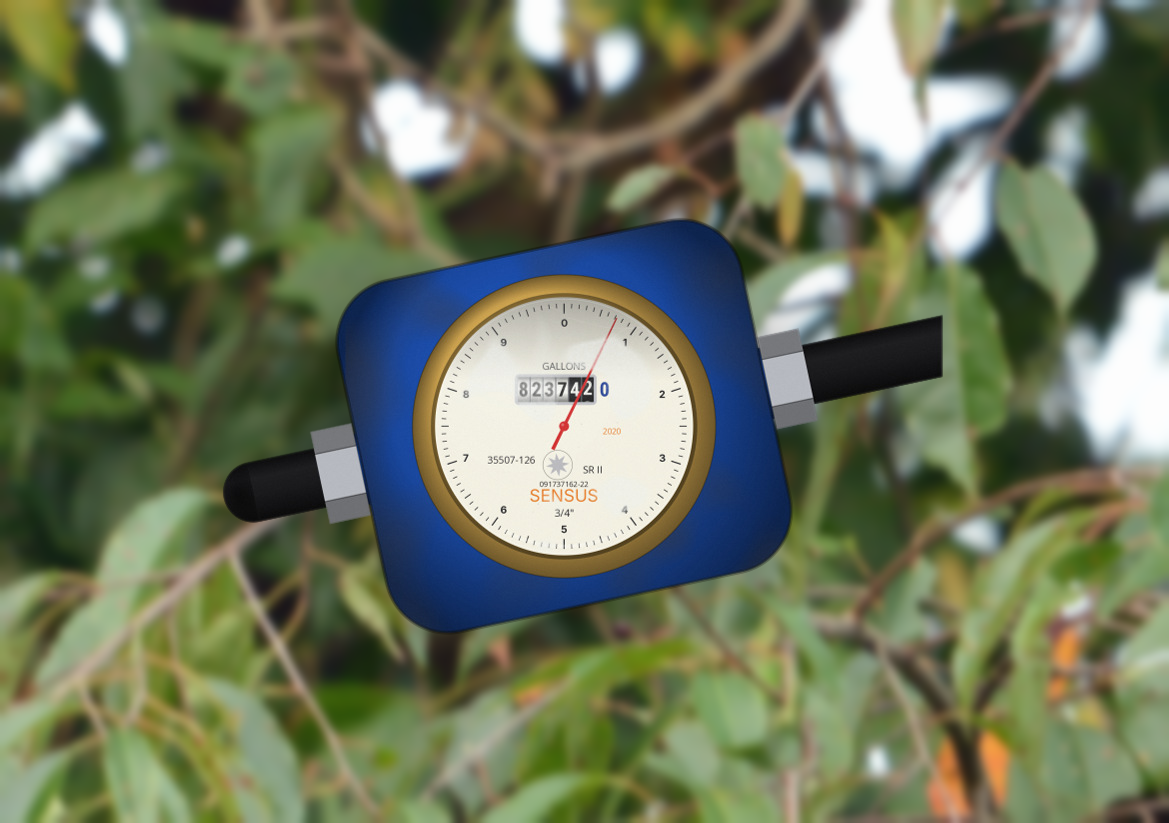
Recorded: value=8237420.7 unit=gal
